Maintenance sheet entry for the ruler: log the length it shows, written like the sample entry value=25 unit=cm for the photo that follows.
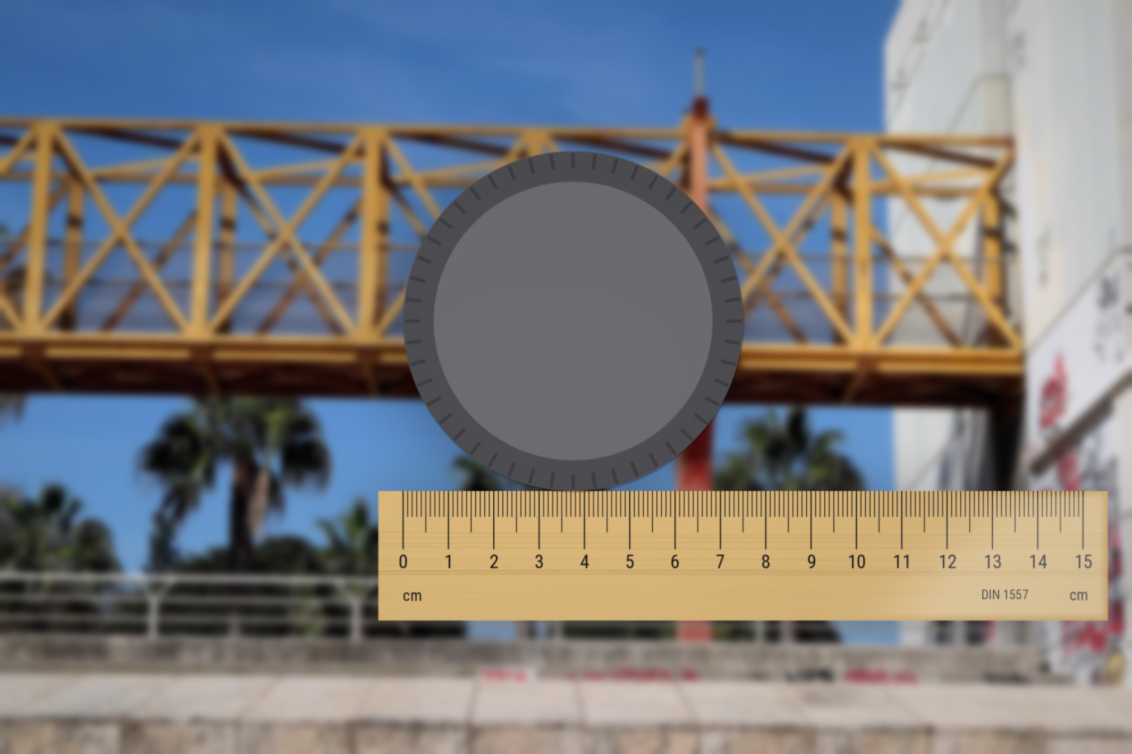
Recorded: value=7.5 unit=cm
